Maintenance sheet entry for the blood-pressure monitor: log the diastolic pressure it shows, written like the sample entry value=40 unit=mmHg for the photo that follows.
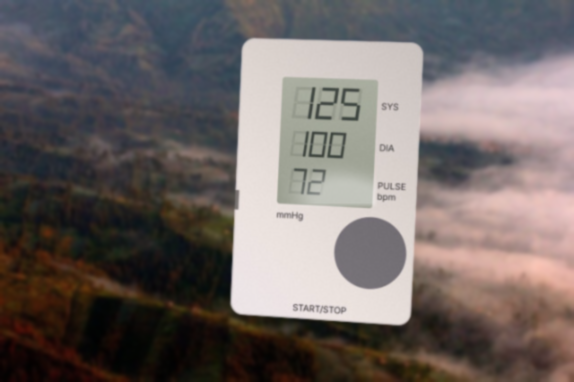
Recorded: value=100 unit=mmHg
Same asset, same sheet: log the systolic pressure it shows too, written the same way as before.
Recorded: value=125 unit=mmHg
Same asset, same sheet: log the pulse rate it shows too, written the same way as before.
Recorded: value=72 unit=bpm
